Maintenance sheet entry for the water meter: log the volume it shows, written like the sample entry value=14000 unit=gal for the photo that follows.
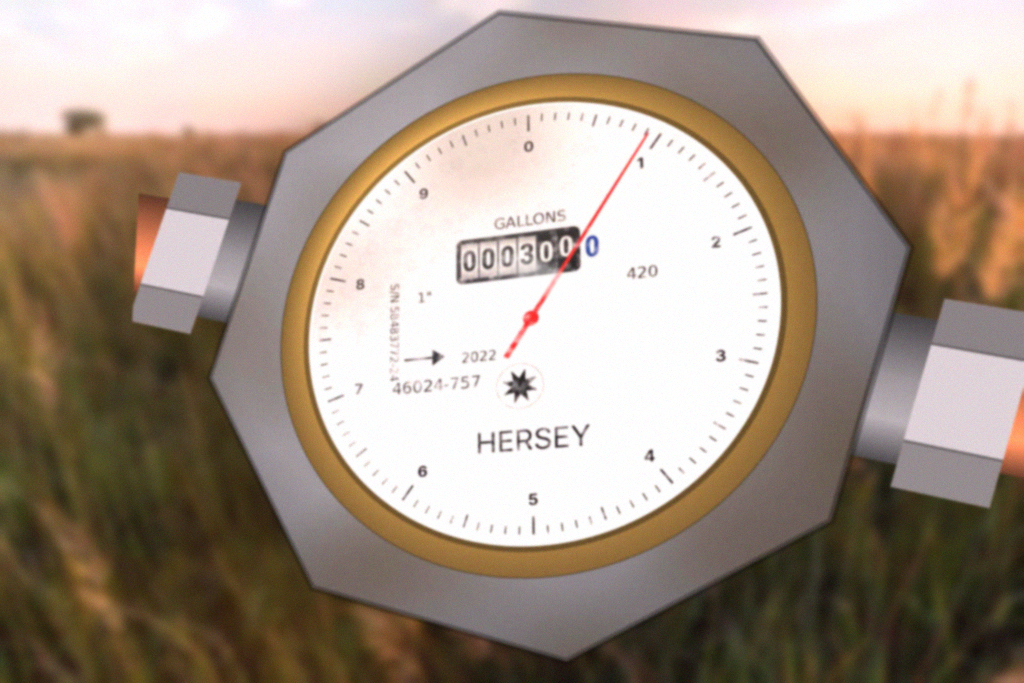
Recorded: value=3000.9 unit=gal
